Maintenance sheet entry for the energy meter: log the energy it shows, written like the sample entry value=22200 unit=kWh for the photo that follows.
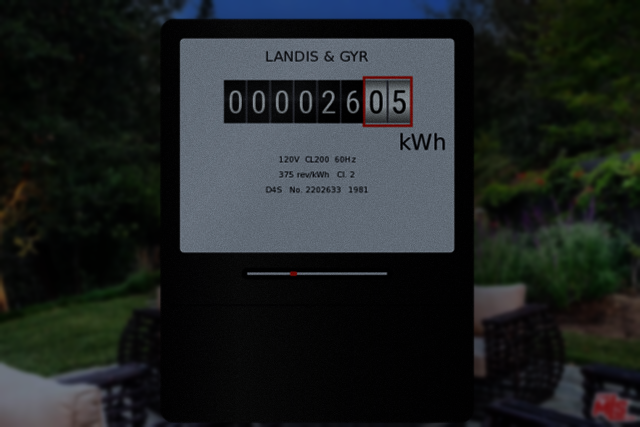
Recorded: value=26.05 unit=kWh
